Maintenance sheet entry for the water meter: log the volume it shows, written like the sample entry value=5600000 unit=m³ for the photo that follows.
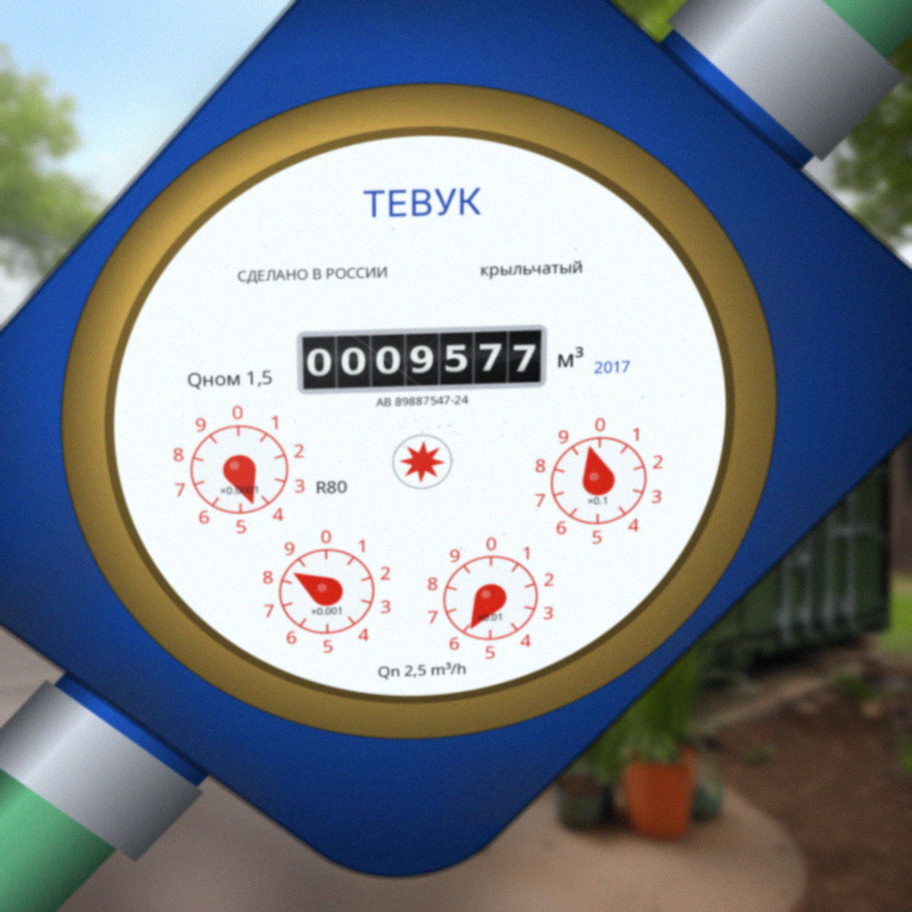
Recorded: value=9576.9584 unit=m³
